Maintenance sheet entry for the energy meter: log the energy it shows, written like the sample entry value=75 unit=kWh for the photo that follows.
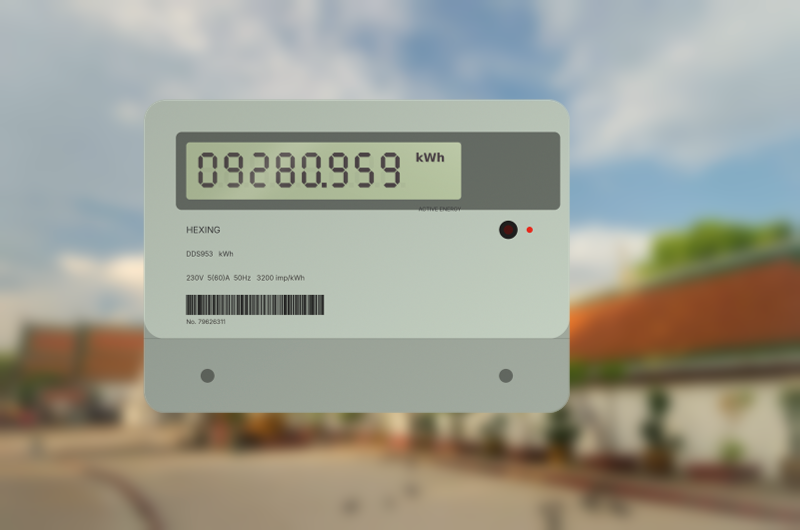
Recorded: value=9280.959 unit=kWh
